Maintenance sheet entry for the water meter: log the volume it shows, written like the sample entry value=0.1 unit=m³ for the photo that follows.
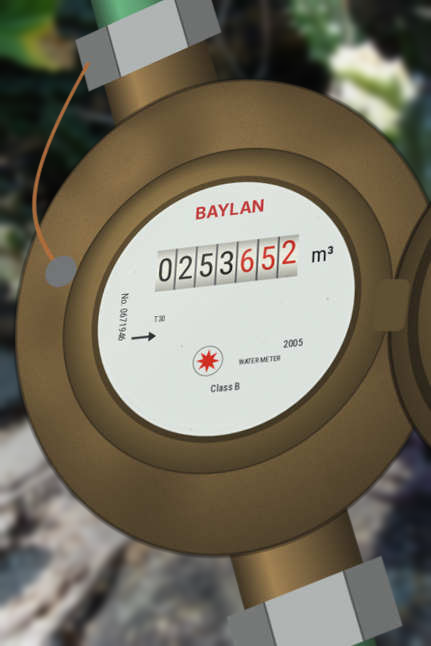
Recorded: value=253.652 unit=m³
